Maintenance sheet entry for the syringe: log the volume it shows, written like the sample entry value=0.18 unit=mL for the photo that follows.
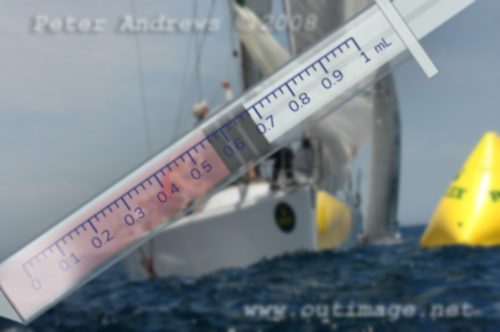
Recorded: value=0.56 unit=mL
